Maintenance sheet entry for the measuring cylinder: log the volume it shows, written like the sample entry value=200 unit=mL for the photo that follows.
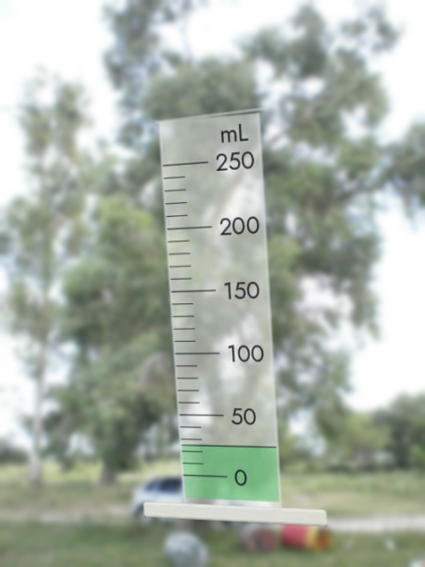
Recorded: value=25 unit=mL
